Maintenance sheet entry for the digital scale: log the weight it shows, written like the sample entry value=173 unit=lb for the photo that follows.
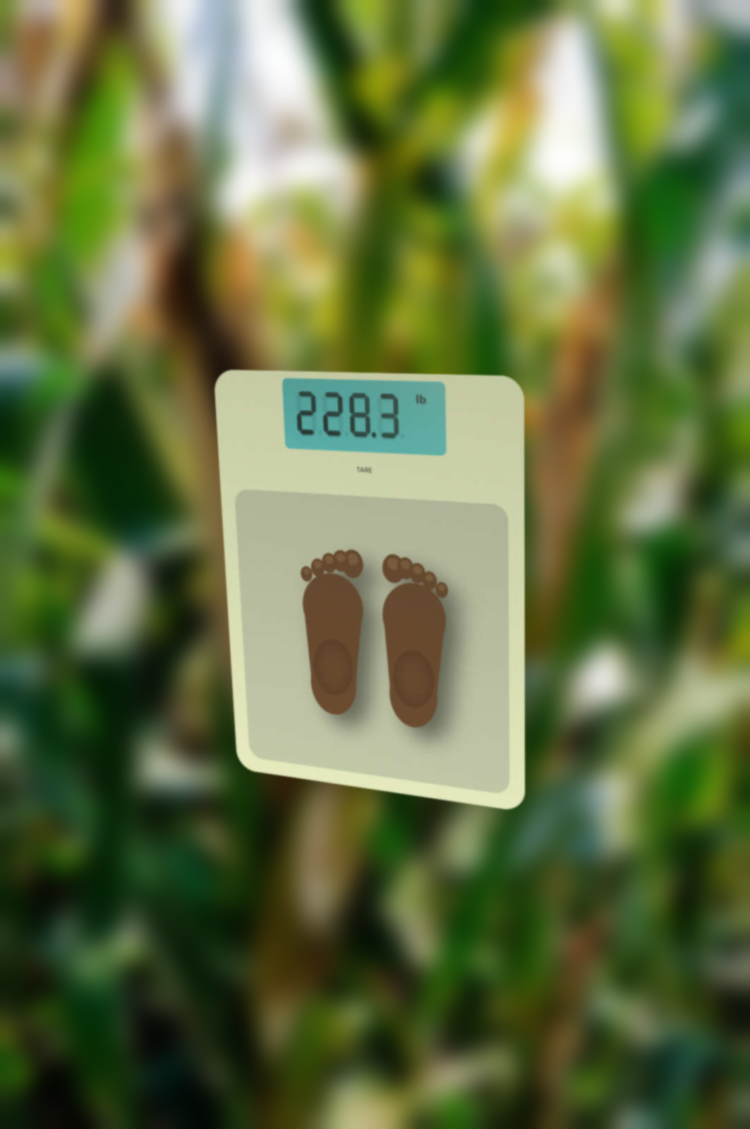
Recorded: value=228.3 unit=lb
